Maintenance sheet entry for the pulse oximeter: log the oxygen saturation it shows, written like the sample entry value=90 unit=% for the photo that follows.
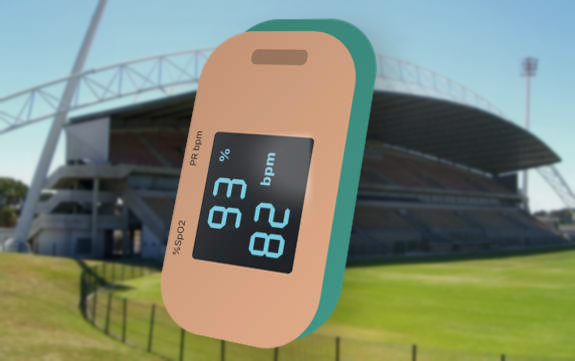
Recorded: value=93 unit=%
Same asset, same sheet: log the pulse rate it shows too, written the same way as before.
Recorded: value=82 unit=bpm
